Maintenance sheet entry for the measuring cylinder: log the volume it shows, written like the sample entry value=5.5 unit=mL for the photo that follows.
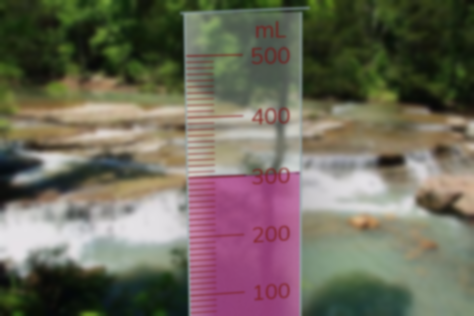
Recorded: value=300 unit=mL
